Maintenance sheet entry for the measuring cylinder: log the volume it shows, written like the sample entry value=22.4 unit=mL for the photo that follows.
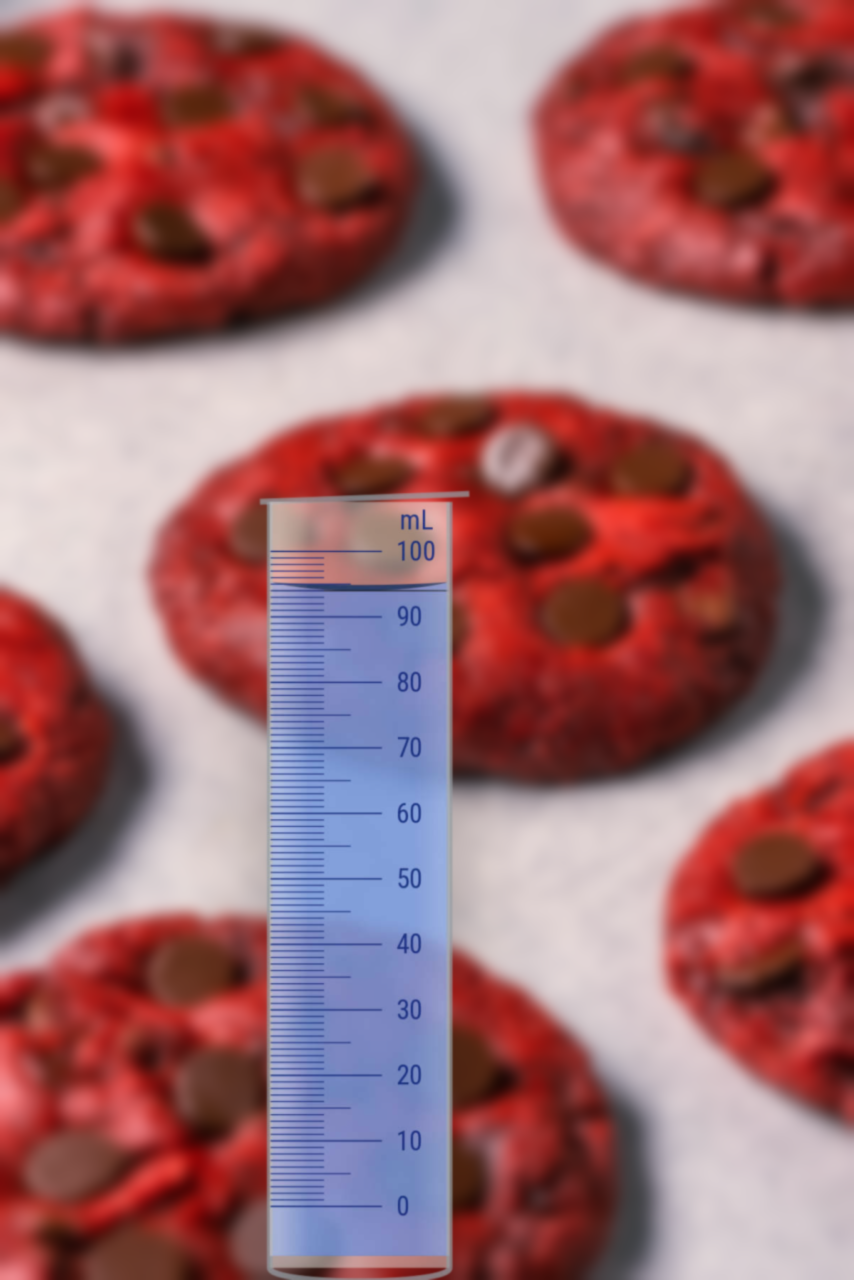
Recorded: value=94 unit=mL
